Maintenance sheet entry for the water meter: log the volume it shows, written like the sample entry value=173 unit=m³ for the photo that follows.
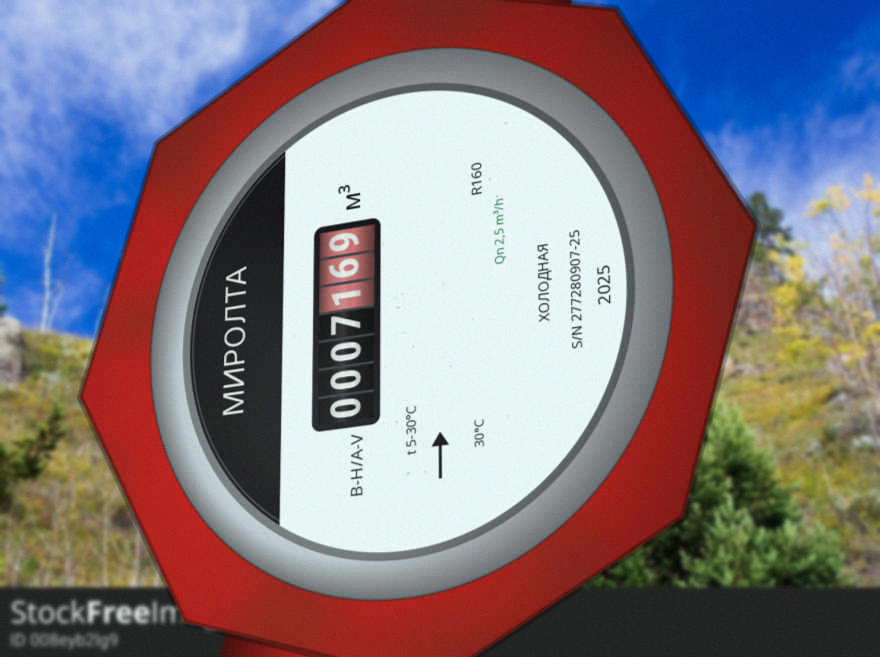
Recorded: value=7.169 unit=m³
